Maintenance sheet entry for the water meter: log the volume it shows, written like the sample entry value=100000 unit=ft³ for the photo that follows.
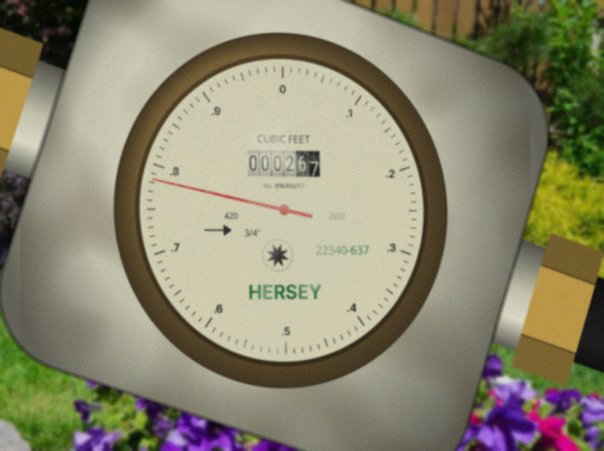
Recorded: value=266.78 unit=ft³
